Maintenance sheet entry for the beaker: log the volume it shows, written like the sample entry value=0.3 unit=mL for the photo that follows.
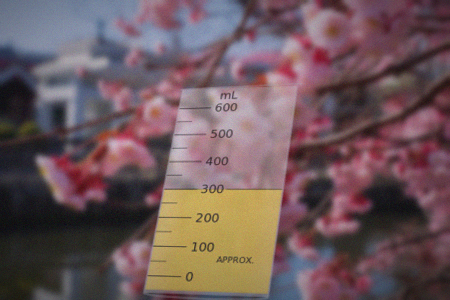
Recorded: value=300 unit=mL
